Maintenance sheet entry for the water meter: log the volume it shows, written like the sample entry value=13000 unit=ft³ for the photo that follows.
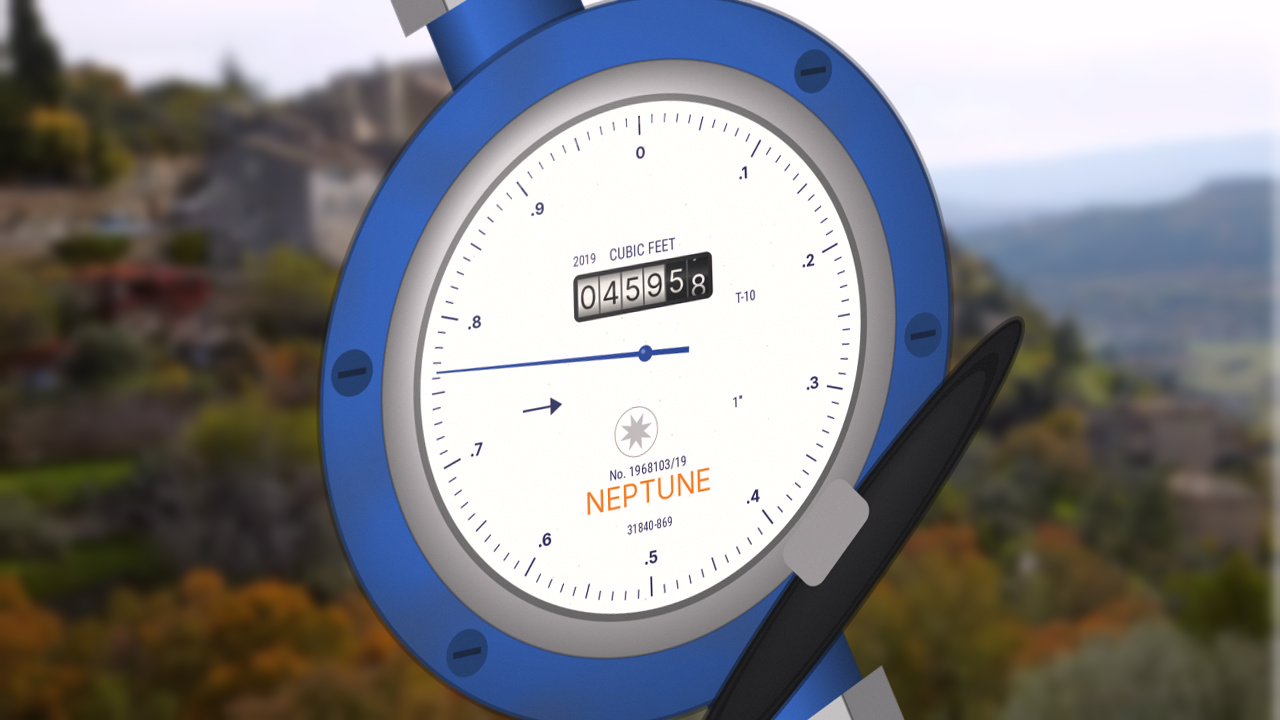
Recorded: value=45957.76 unit=ft³
